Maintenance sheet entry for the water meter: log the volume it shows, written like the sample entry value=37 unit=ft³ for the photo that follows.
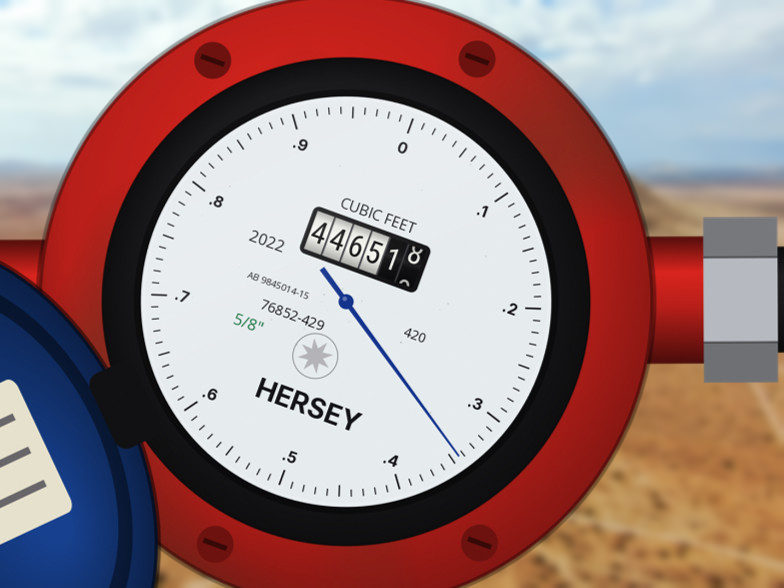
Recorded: value=446518.34 unit=ft³
